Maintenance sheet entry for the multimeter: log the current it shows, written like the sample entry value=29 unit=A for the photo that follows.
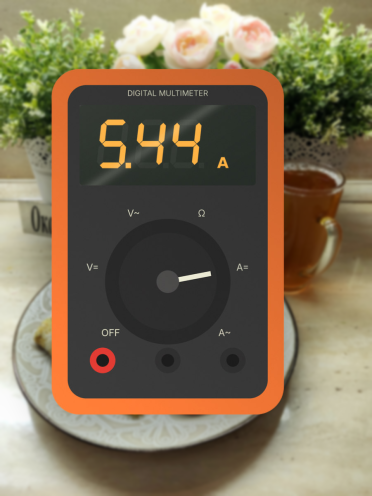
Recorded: value=5.44 unit=A
